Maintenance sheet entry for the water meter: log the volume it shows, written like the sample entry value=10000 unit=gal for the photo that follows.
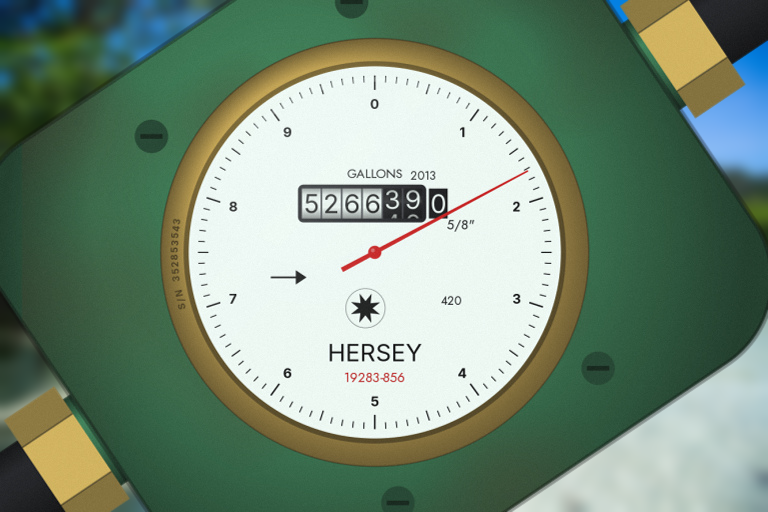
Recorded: value=5266391.7 unit=gal
